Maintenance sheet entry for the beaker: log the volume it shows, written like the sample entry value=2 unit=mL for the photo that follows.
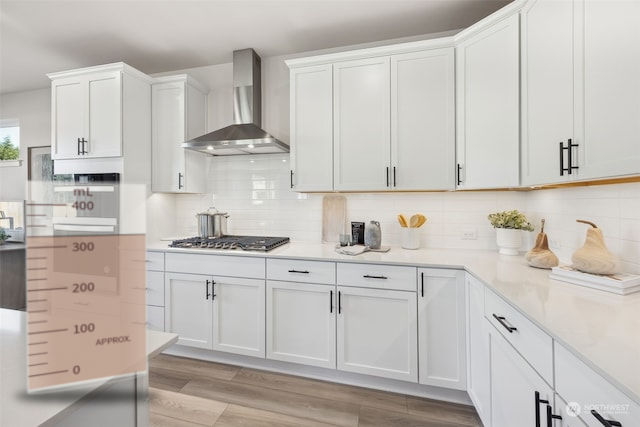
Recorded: value=325 unit=mL
